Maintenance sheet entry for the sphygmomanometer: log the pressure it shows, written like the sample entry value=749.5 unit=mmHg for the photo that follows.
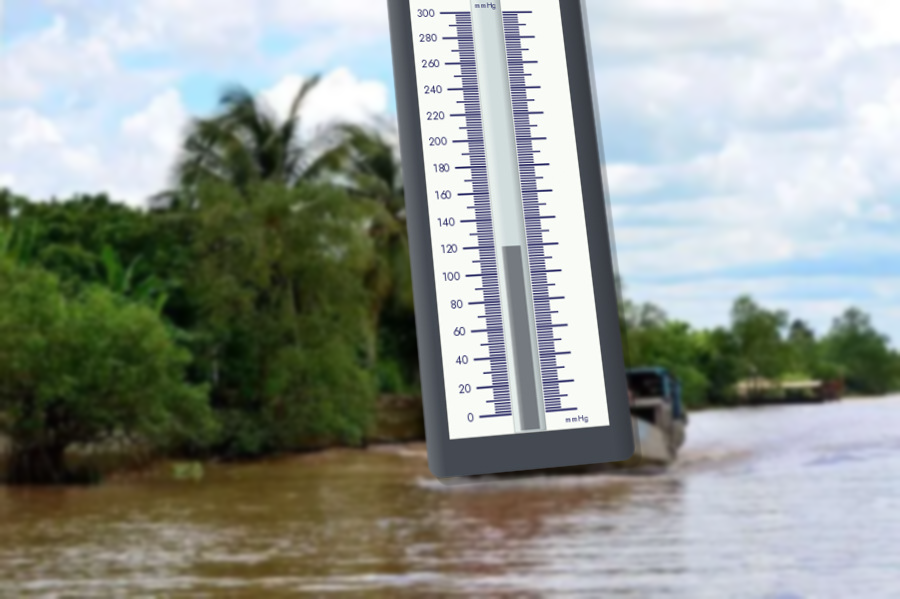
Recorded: value=120 unit=mmHg
